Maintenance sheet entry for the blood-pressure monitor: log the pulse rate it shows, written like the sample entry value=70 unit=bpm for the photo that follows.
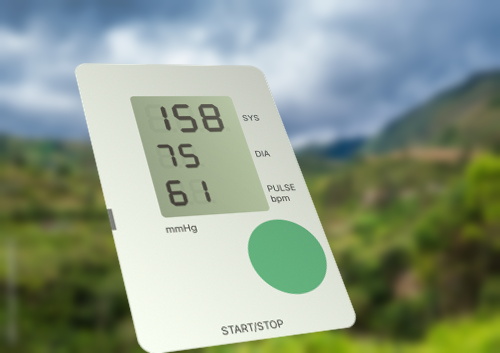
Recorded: value=61 unit=bpm
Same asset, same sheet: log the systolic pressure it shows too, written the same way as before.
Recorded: value=158 unit=mmHg
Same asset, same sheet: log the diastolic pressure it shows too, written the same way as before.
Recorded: value=75 unit=mmHg
